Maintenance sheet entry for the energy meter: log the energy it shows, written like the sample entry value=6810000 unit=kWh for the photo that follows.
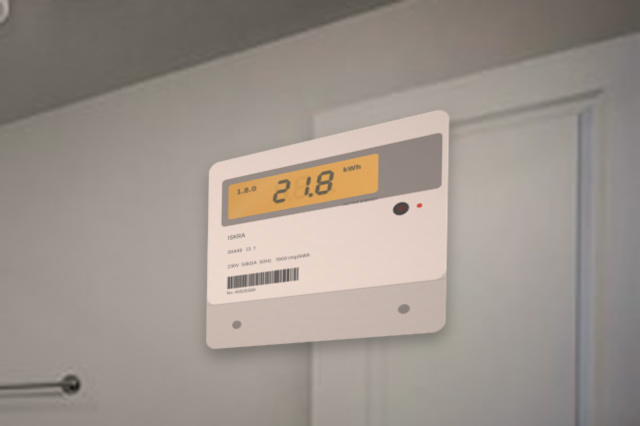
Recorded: value=21.8 unit=kWh
